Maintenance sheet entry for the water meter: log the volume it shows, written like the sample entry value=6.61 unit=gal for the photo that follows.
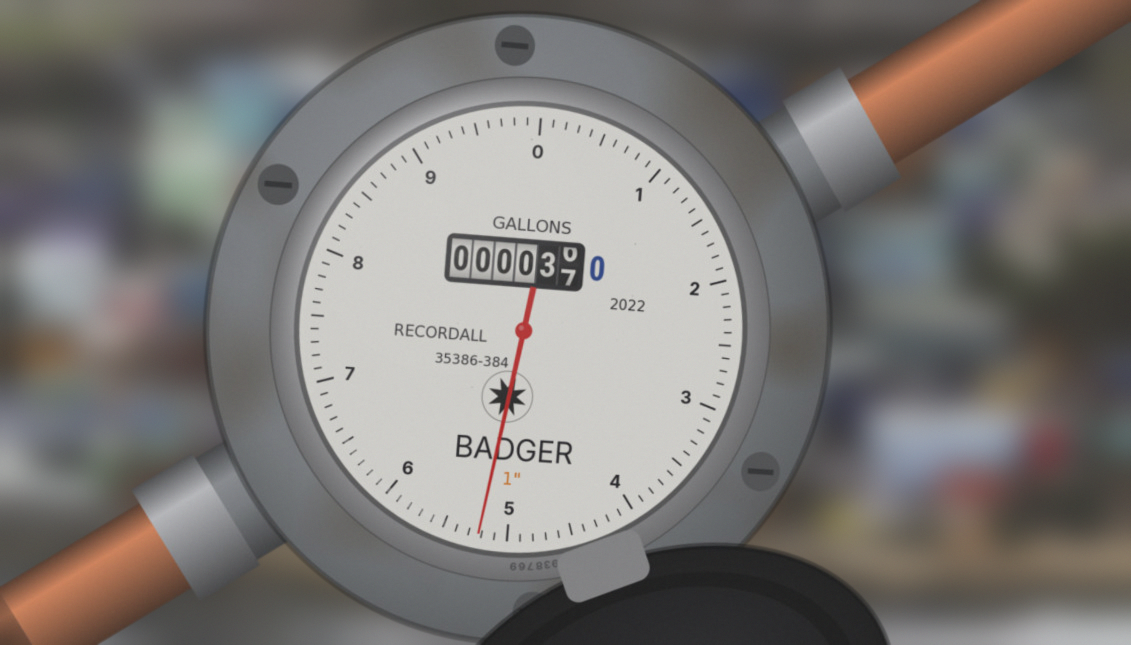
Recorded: value=365.2 unit=gal
